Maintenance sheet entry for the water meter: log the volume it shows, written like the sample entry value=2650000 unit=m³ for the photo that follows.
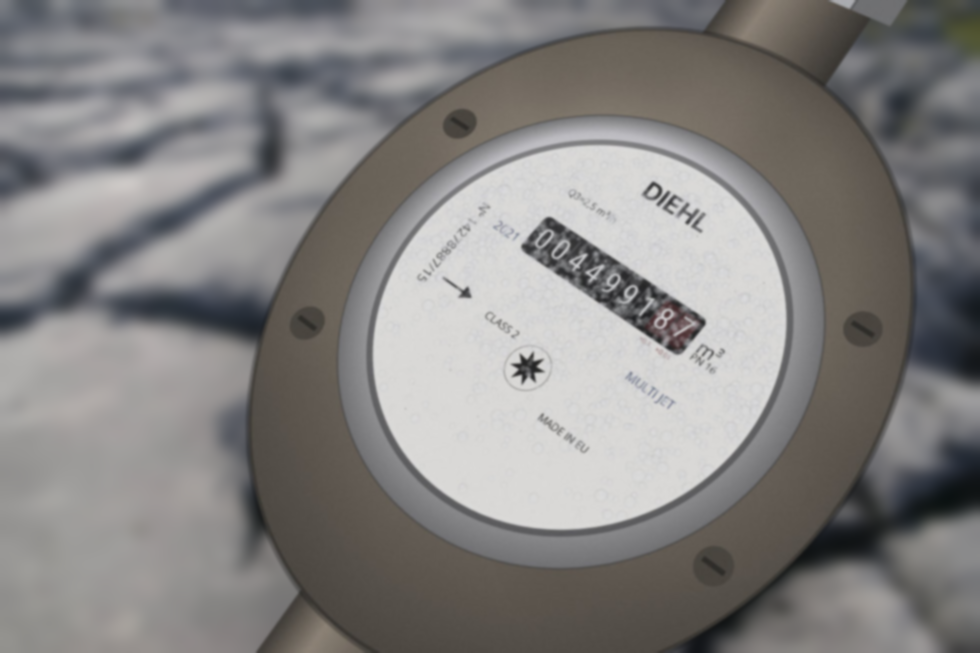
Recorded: value=44991.87 unit=m³
